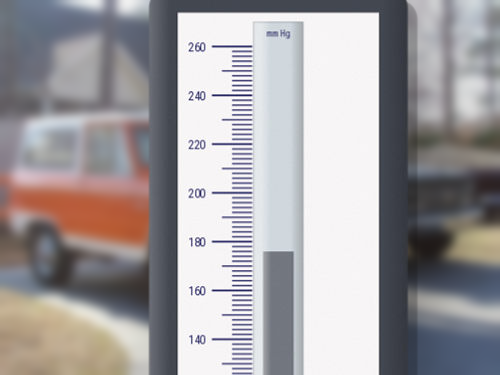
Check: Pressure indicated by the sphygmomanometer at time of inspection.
176 mmHg
